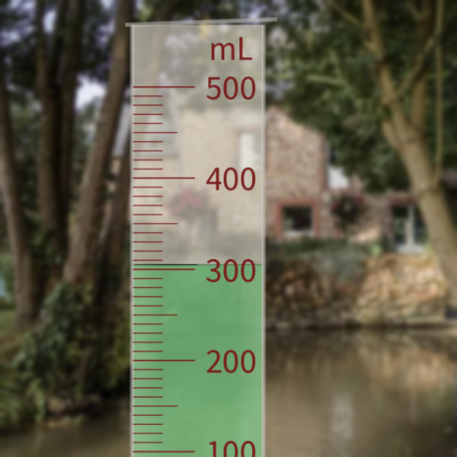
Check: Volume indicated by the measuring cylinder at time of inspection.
305 mL
